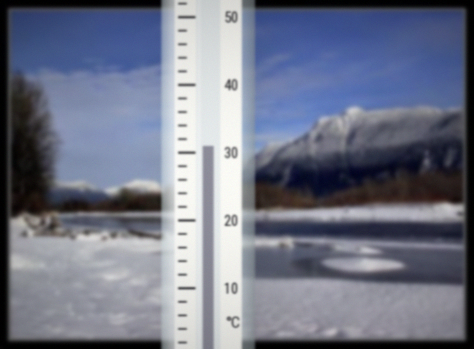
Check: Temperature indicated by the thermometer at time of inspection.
31 °C
